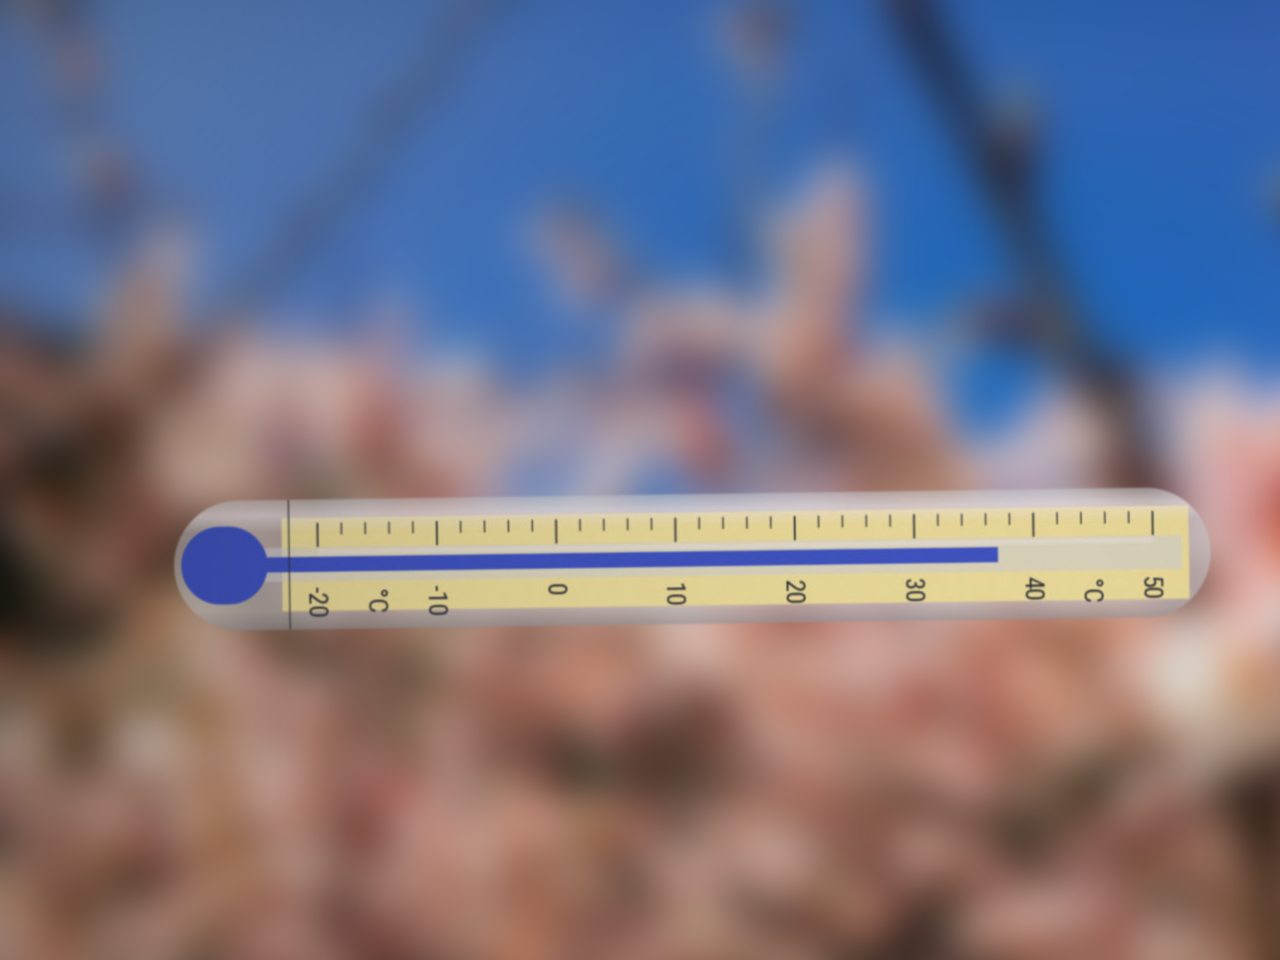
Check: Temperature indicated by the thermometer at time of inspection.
37 °C
